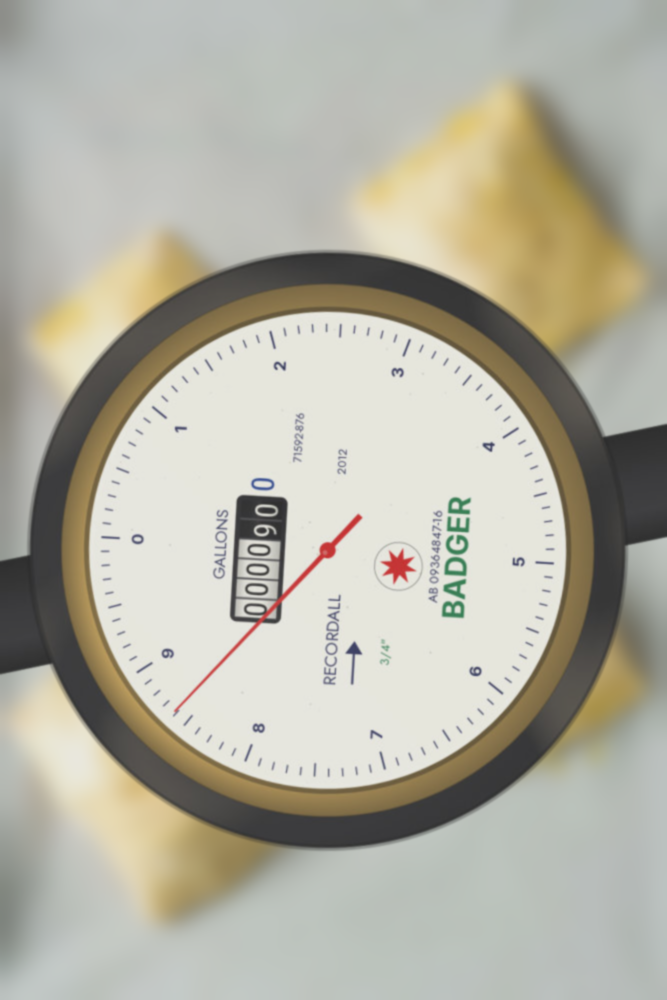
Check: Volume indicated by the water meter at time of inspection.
898.6 gal
